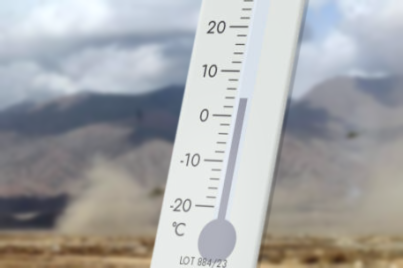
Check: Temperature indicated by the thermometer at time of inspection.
4 °C
